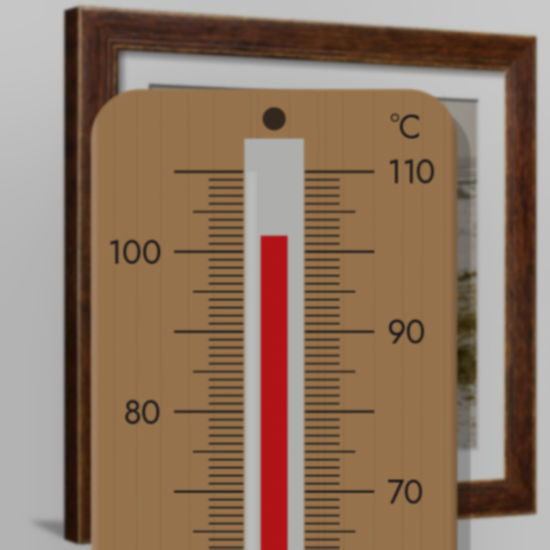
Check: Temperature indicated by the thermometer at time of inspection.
102 °C
